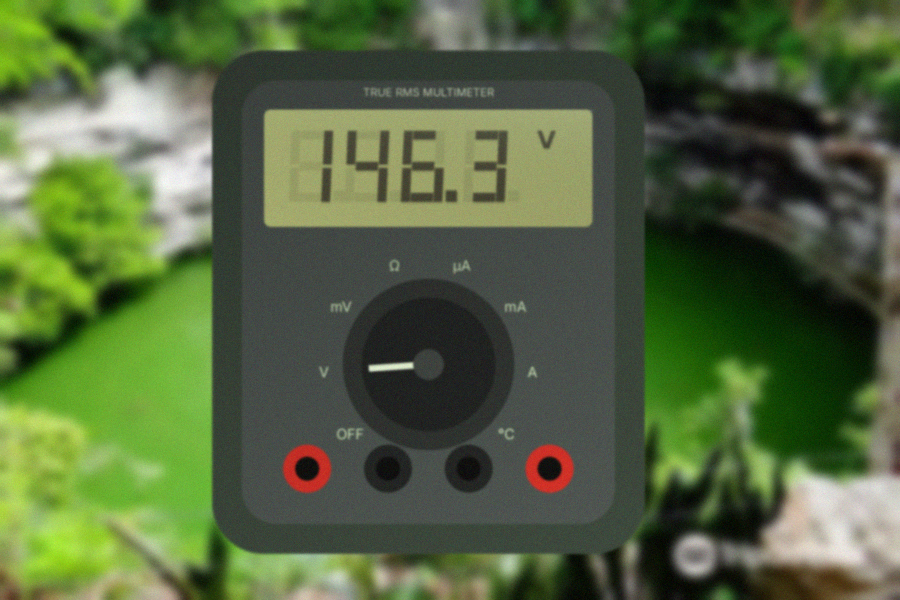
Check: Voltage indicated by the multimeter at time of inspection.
146.3 V
